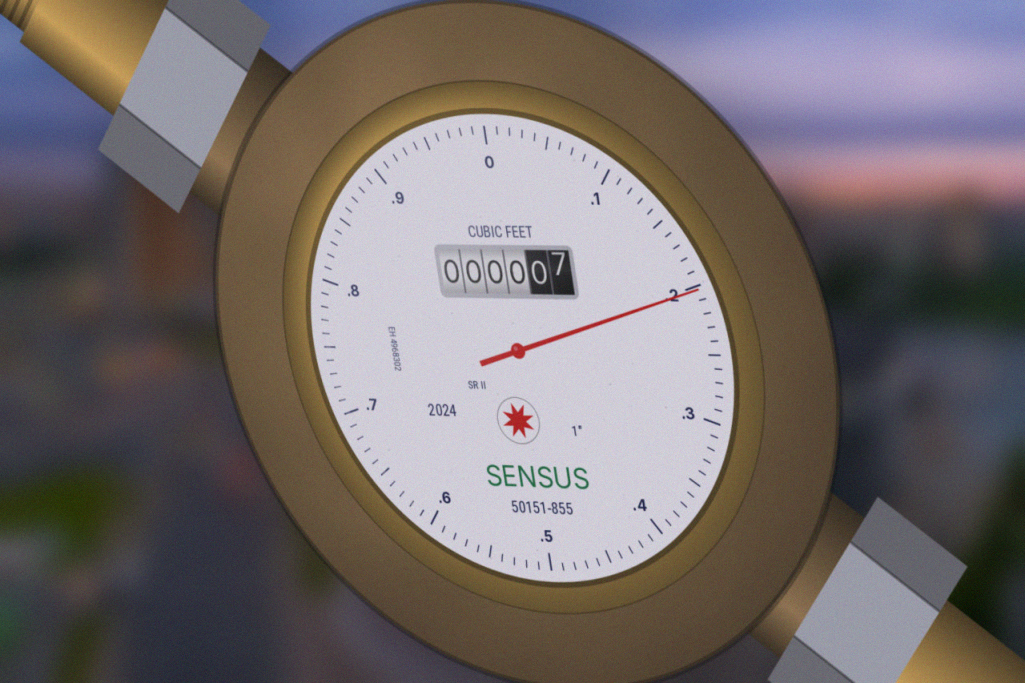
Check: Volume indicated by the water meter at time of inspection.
7.20 ft³
